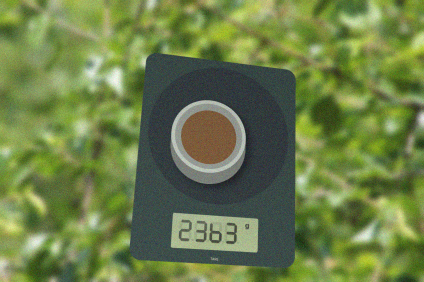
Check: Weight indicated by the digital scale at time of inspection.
2363 g
